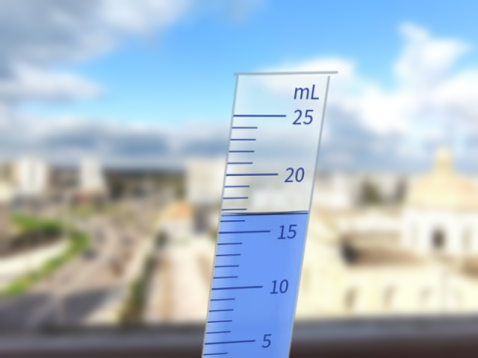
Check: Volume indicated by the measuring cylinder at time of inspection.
16.5 mL
